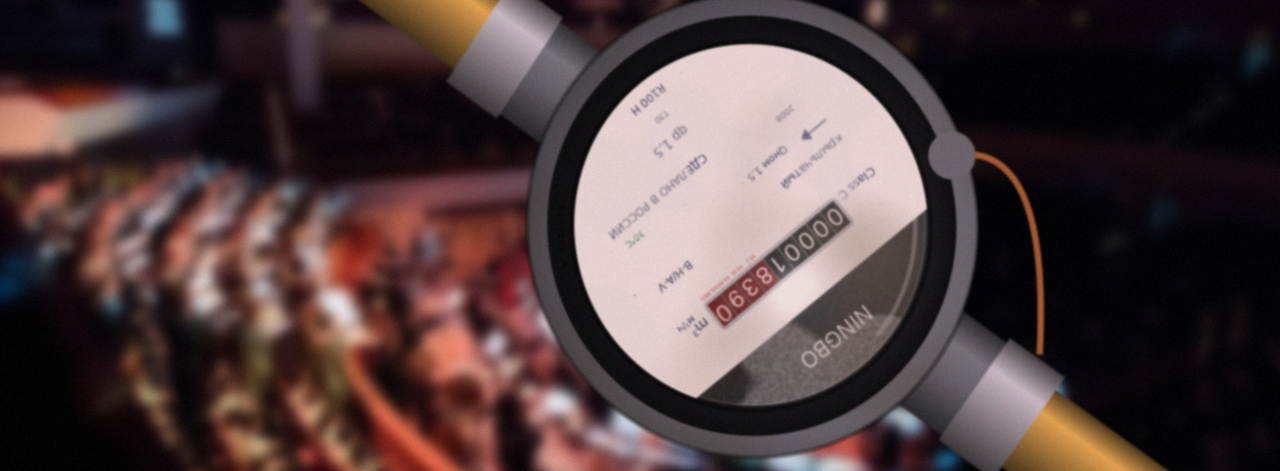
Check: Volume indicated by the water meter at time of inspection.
1.8390 m³
